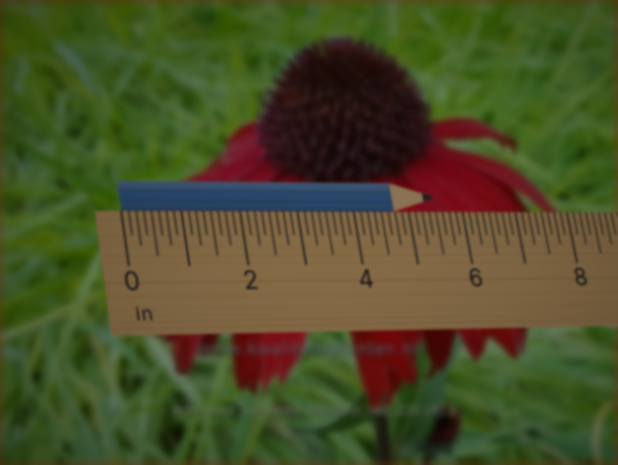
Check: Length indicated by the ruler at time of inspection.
5.5 in
